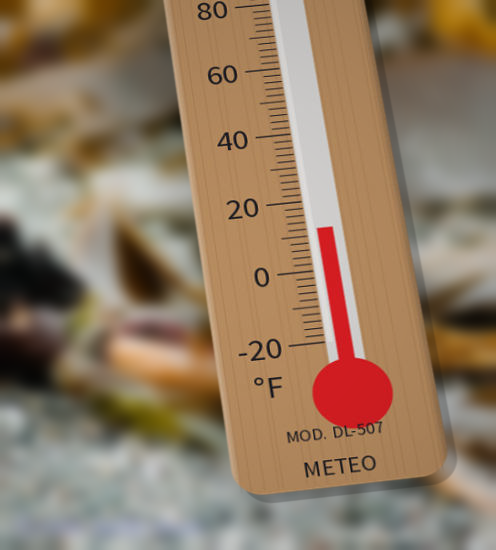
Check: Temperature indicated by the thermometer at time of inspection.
12 °F
